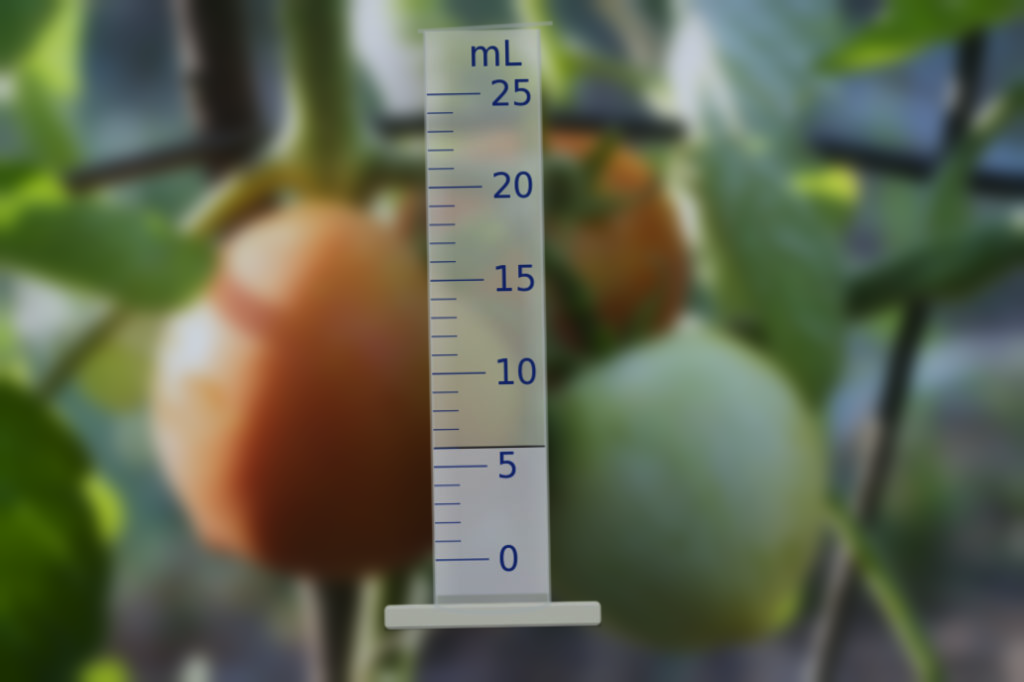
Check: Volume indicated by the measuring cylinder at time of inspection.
6 mL
